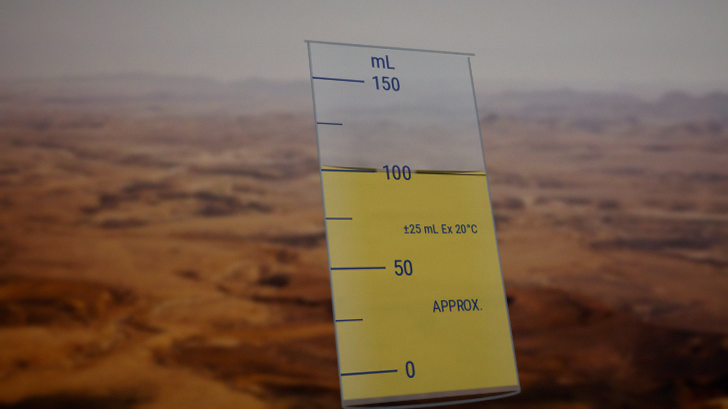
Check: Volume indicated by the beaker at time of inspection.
100 mL
